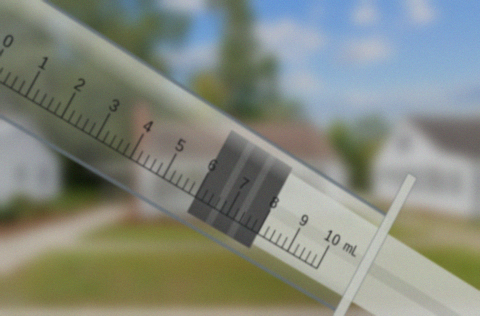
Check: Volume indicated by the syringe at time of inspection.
6 mL
